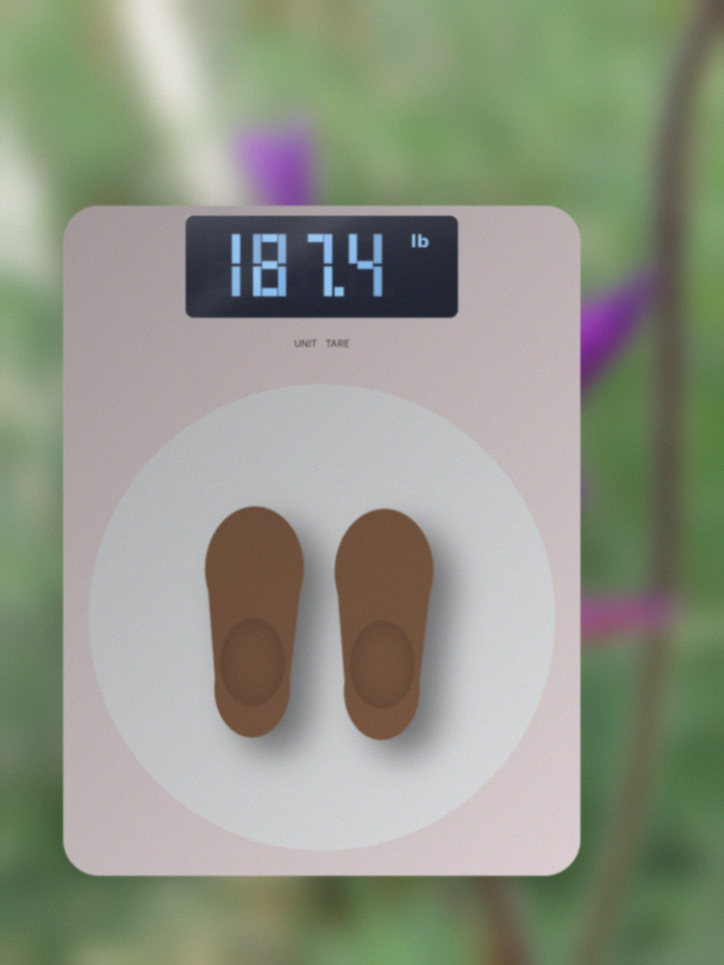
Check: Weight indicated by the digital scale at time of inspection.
187.4 lb
